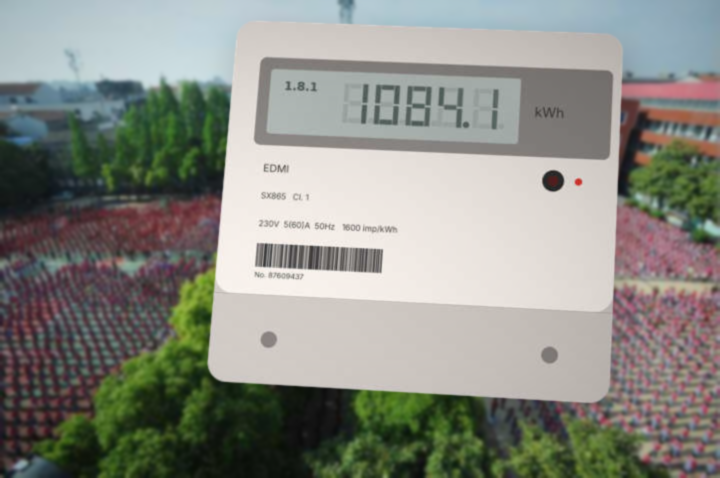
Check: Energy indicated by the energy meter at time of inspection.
1084.1 kWh
